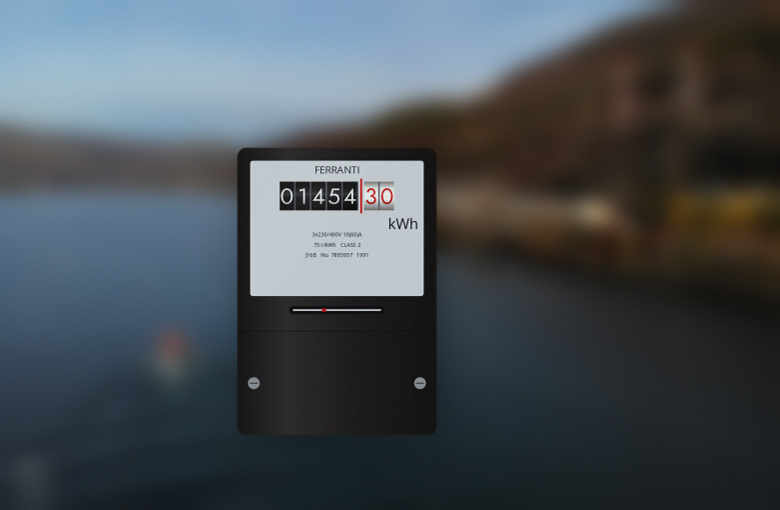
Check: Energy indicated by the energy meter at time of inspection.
1454.30 kWh
